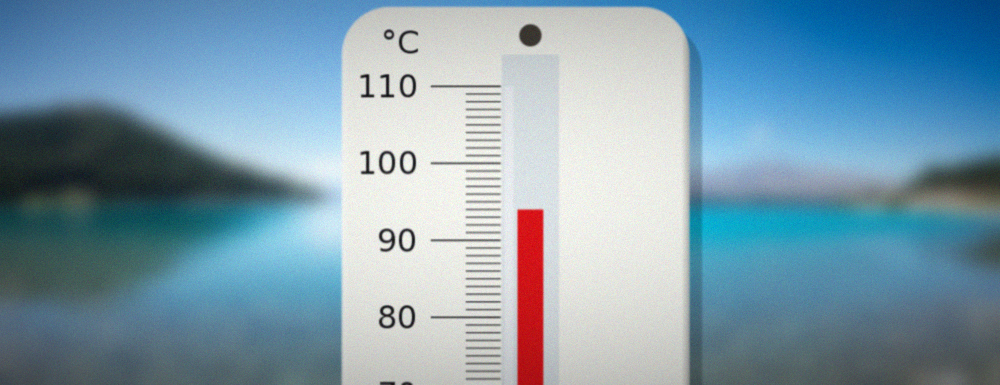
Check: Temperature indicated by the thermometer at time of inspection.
94 °C
